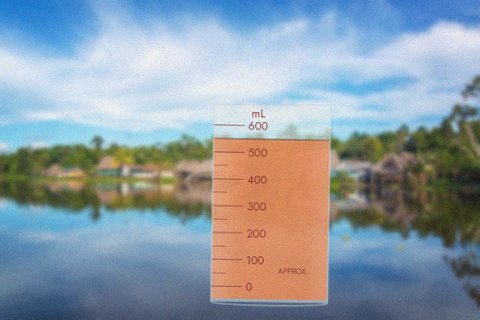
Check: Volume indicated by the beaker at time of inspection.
550 mL
